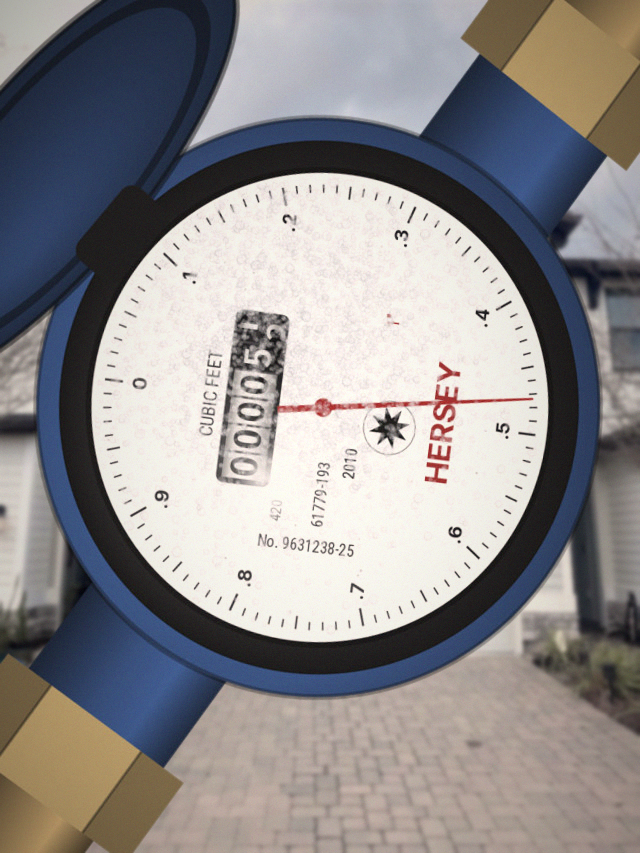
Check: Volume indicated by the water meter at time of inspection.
51.47 ft³
